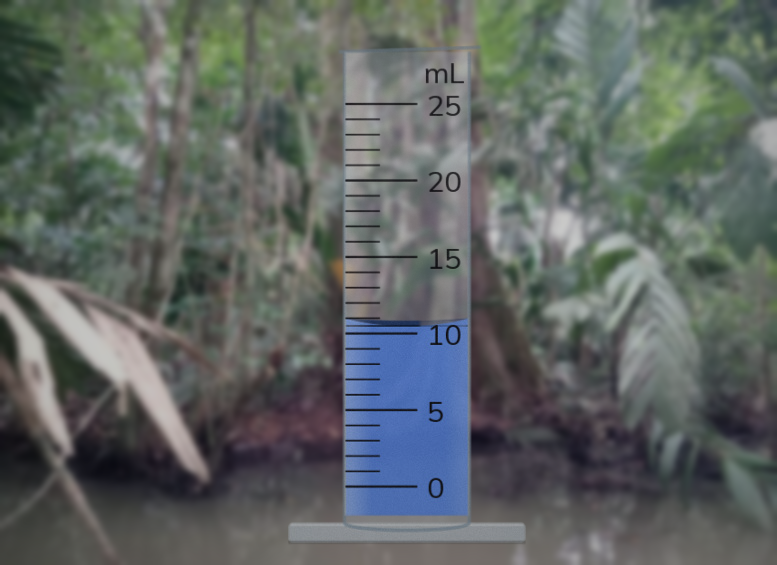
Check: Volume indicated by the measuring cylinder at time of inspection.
10.5 mL
